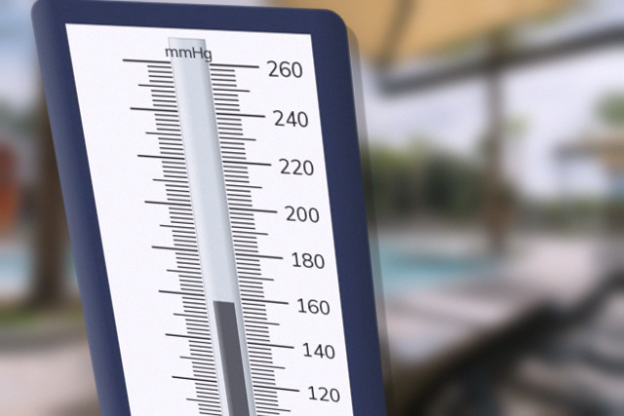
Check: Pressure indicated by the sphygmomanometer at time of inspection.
158 mmHg
